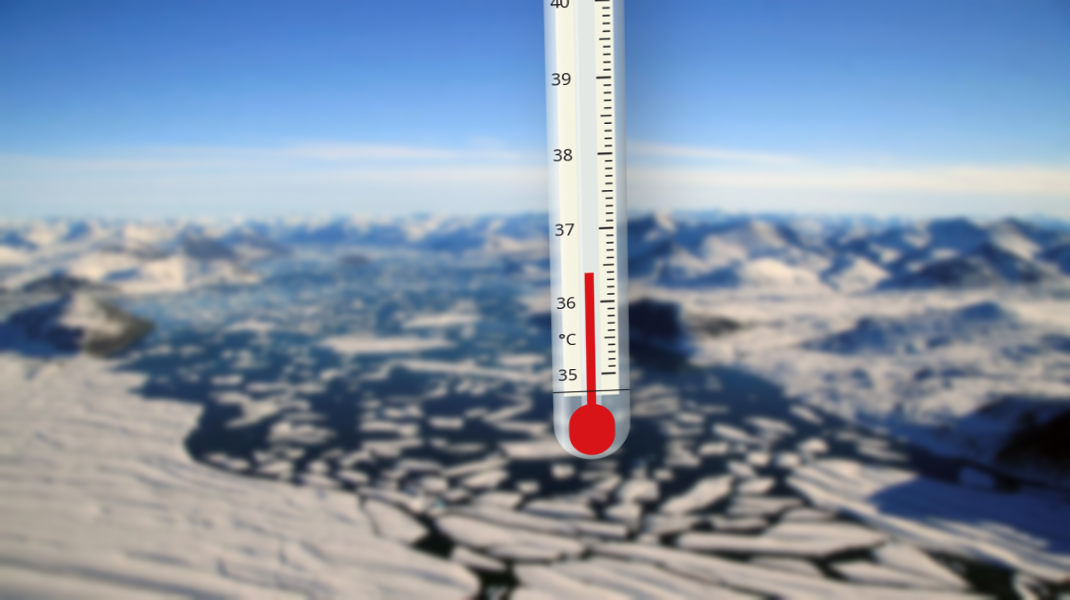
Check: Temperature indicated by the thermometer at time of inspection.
36.4 °C
